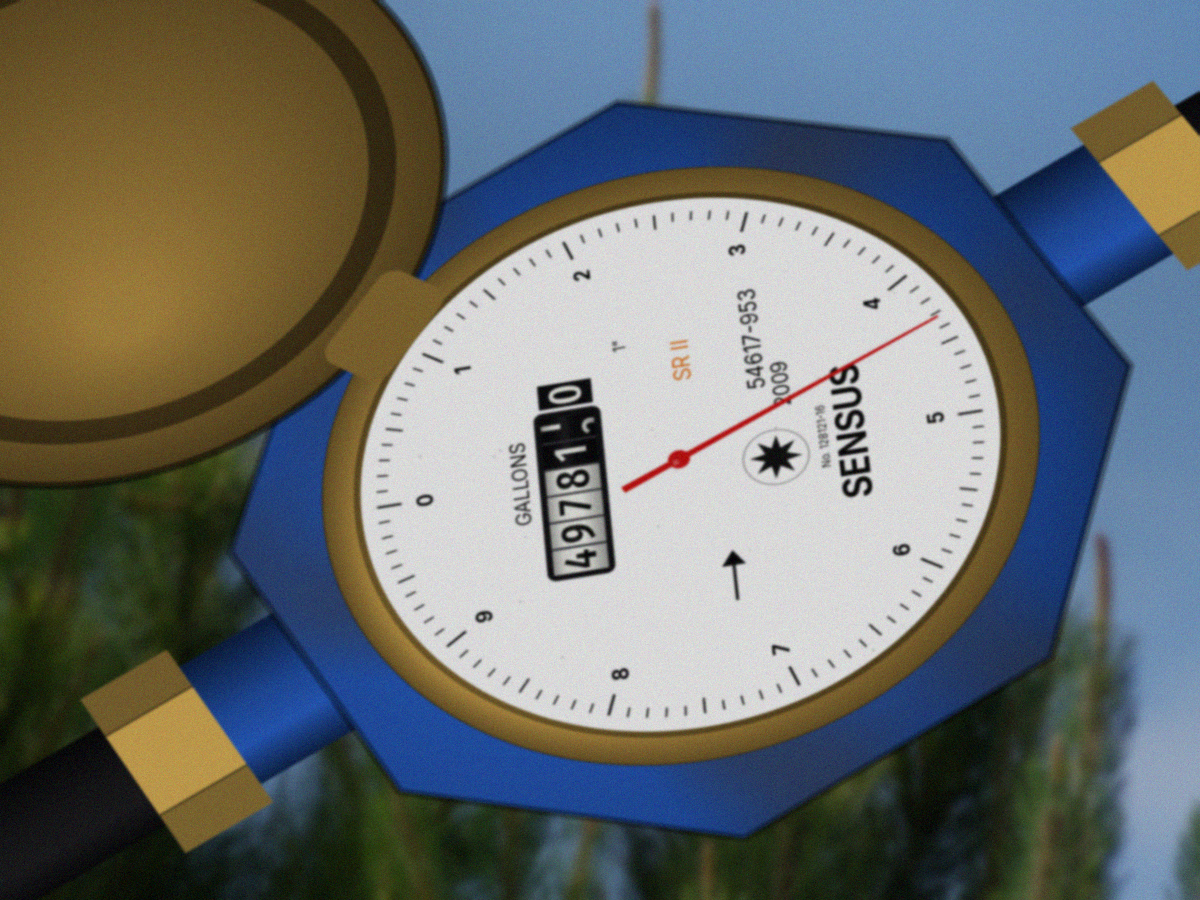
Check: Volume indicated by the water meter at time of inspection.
4978114.3 gal
